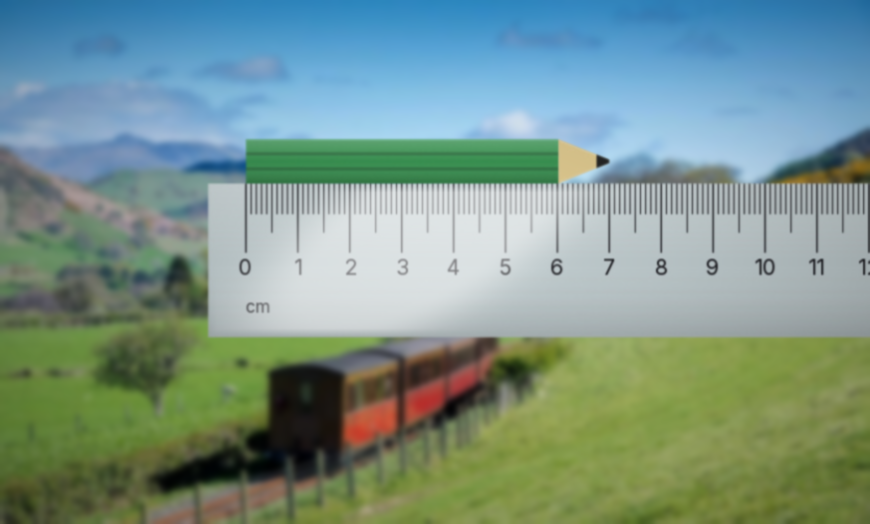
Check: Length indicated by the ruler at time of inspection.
7 cm
